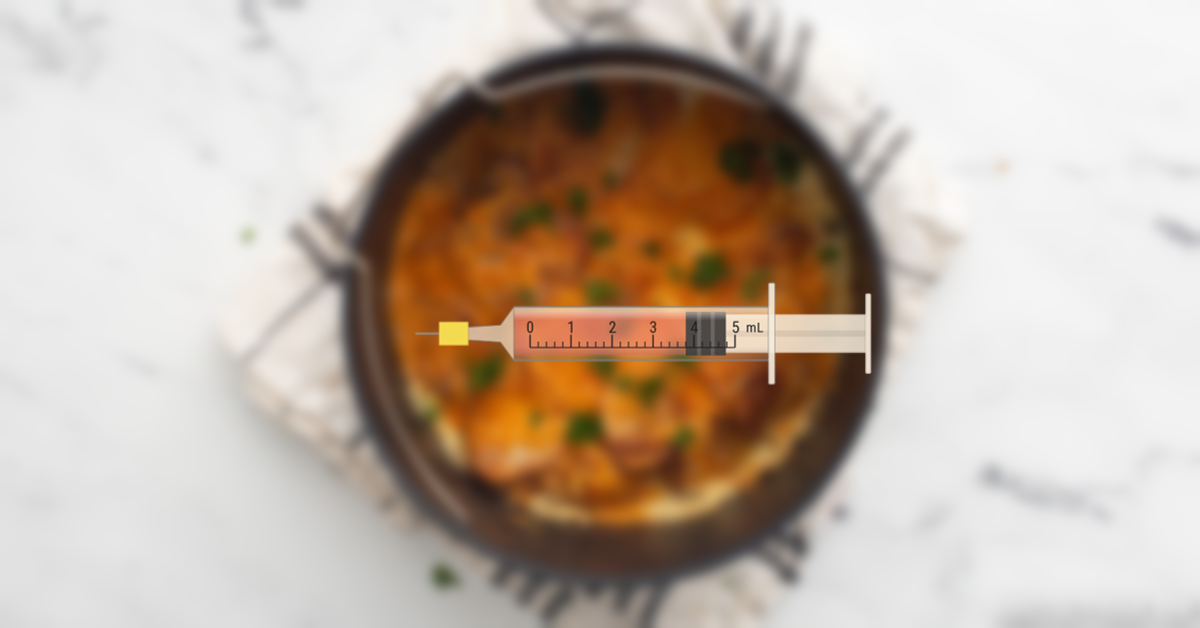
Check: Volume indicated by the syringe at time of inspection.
3.8 mL
